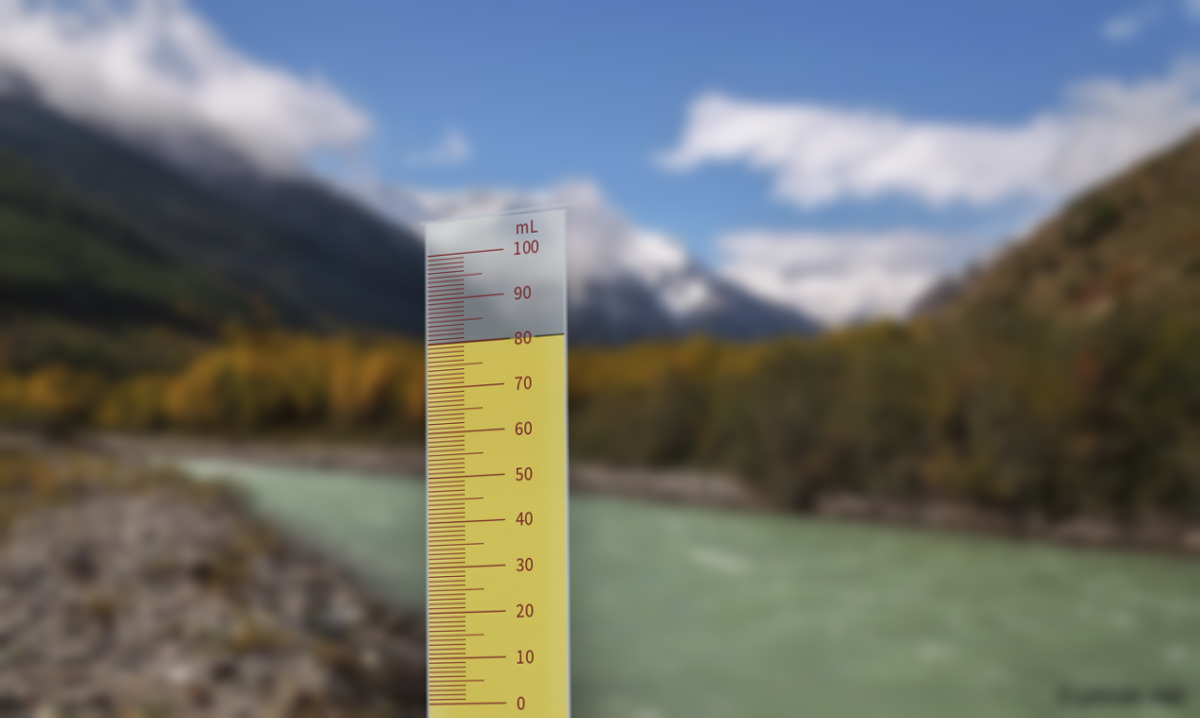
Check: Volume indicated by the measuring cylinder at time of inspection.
80 mL
